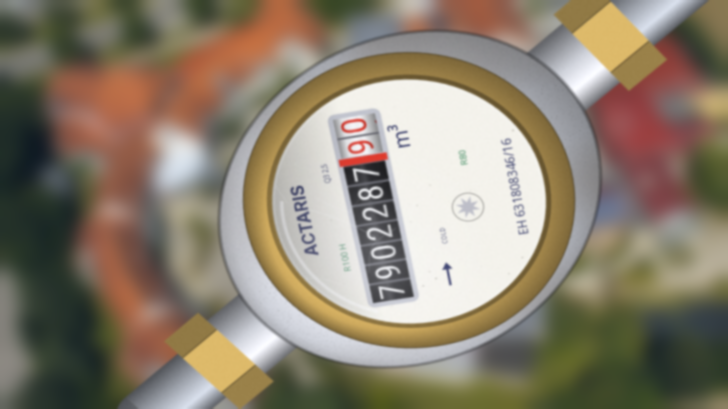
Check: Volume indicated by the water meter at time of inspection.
7902287.90 m³
